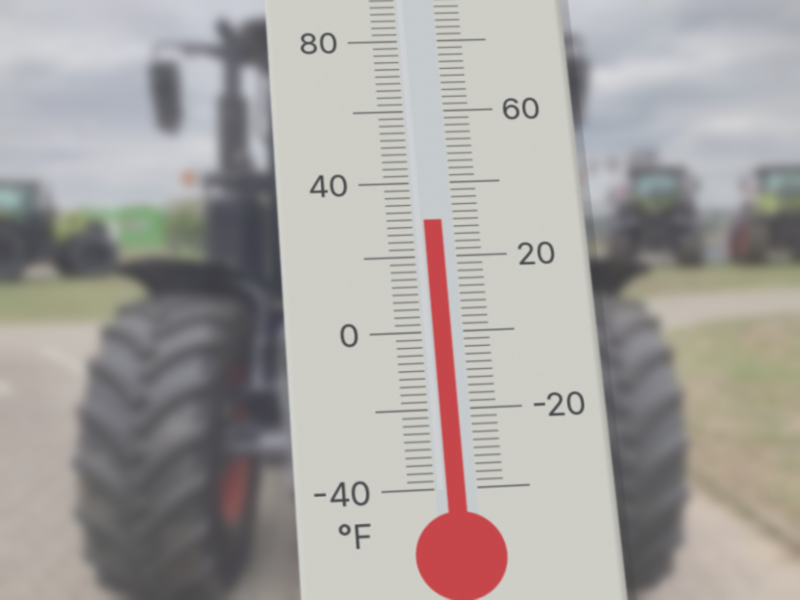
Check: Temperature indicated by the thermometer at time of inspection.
30 °F
